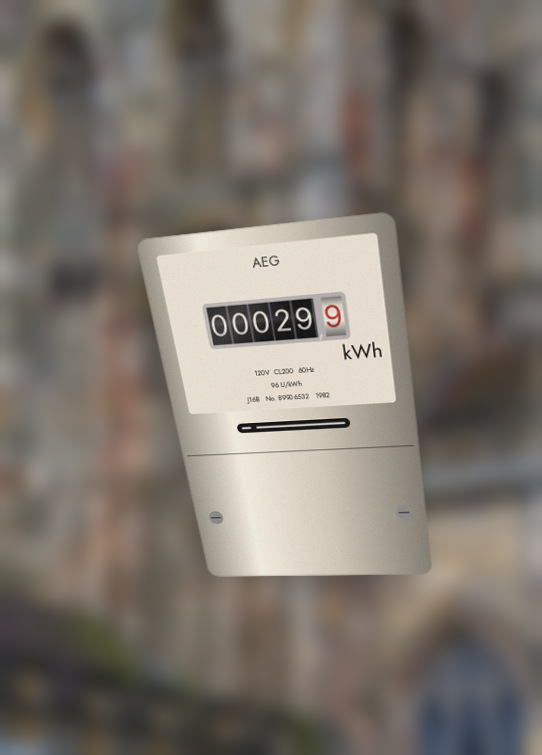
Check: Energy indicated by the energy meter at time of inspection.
29.9 kWh
